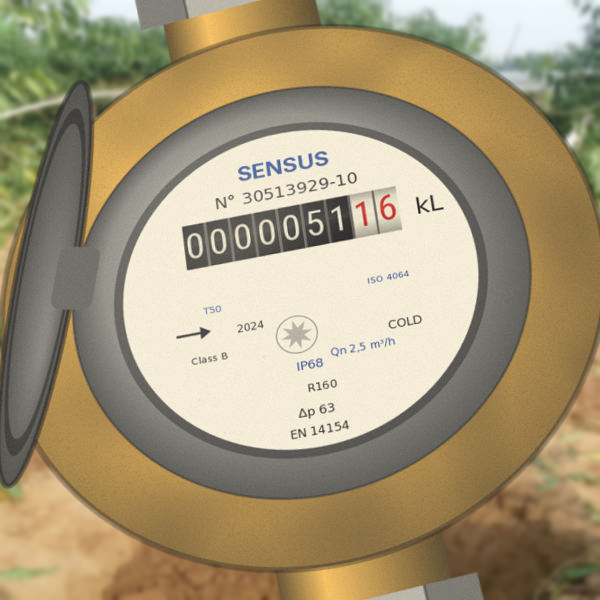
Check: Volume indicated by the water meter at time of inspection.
51.16 kL
